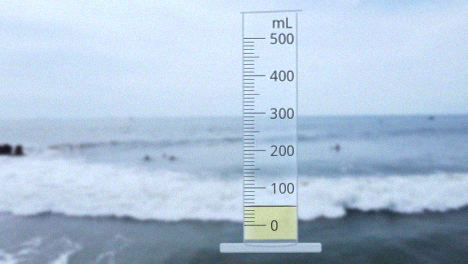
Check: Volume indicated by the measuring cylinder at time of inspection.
50 mL
